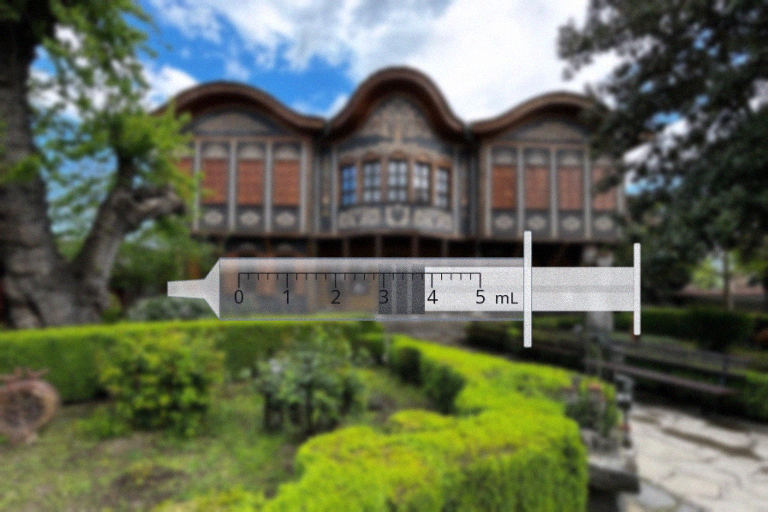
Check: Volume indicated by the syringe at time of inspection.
2.9 mL
